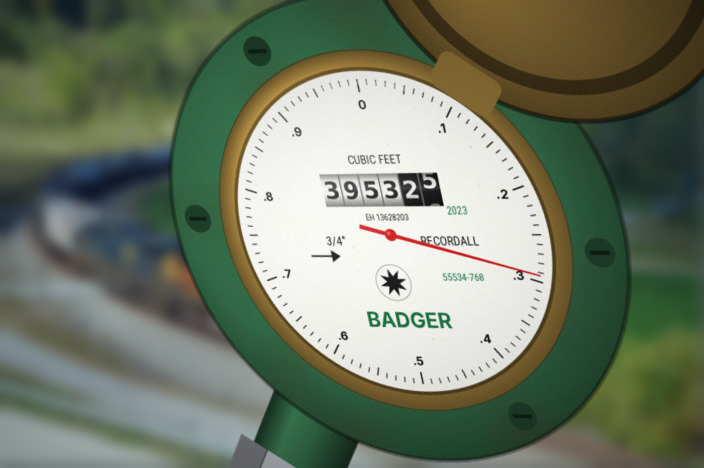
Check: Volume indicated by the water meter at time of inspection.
395325.29 ft³
